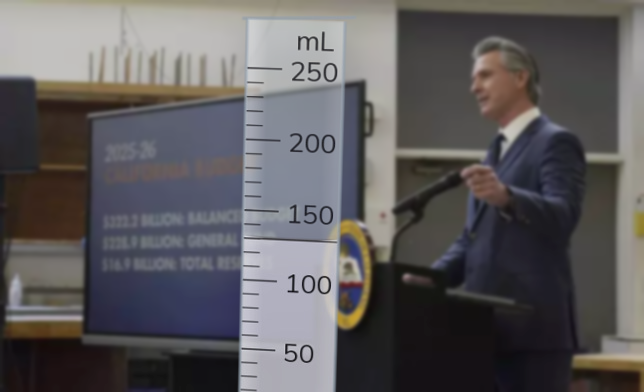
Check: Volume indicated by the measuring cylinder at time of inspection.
130 mL
